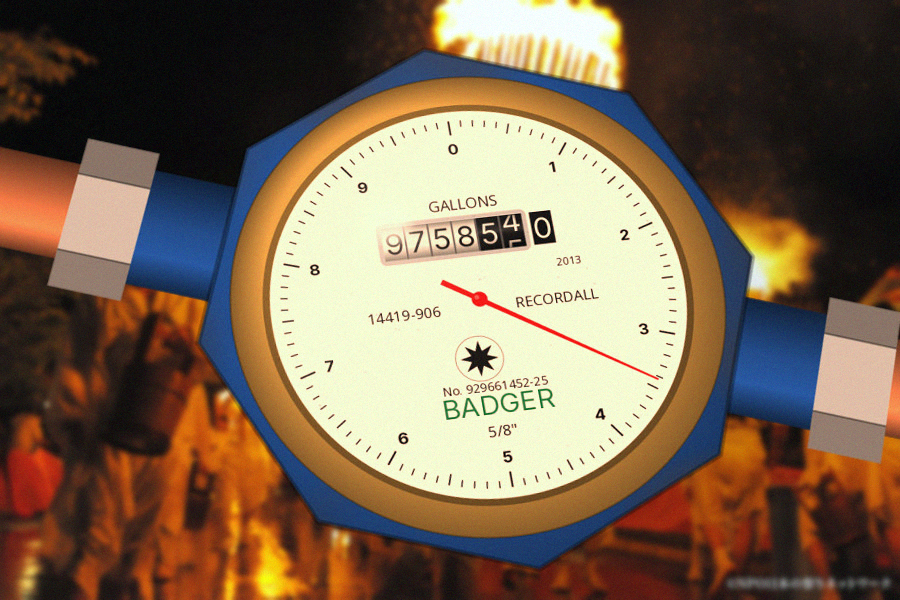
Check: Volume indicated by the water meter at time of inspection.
9758543.4 gal
